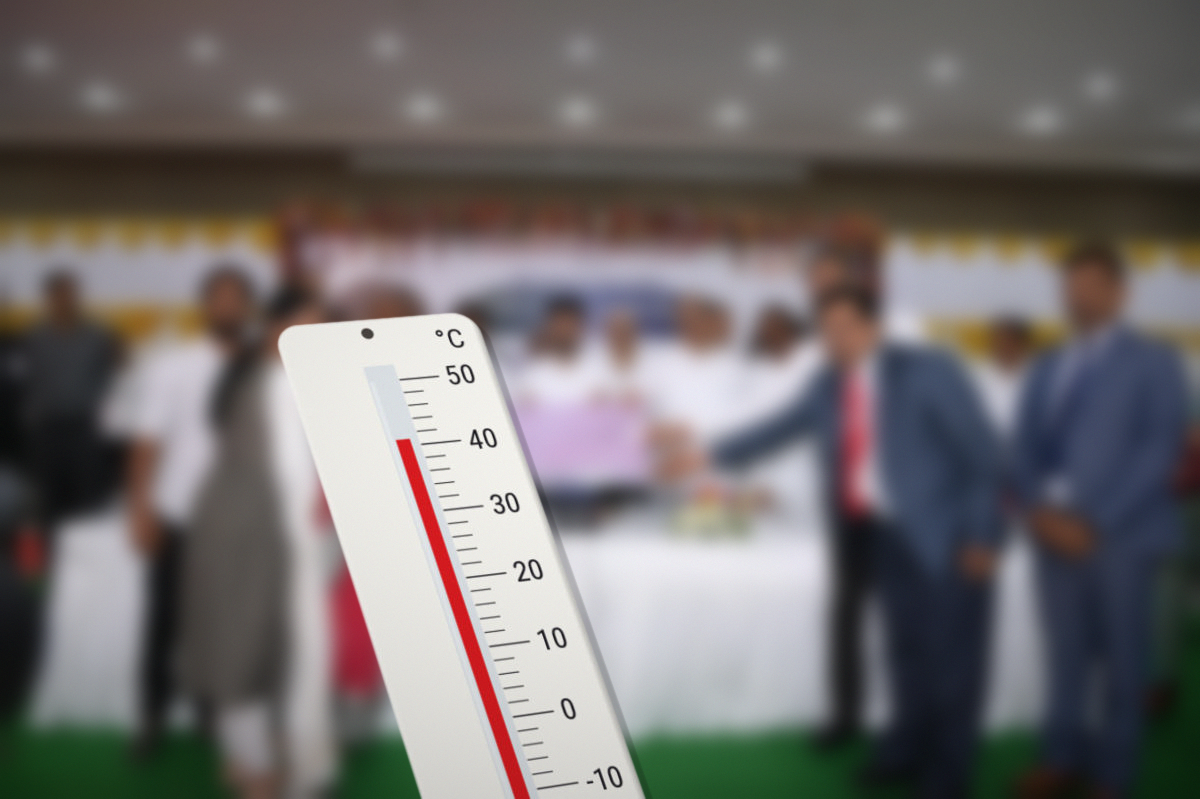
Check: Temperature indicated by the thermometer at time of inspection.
41 °C
